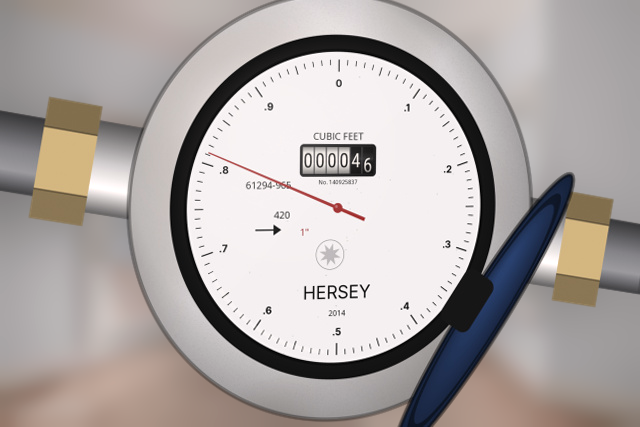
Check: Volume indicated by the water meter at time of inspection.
45.81 ft³
